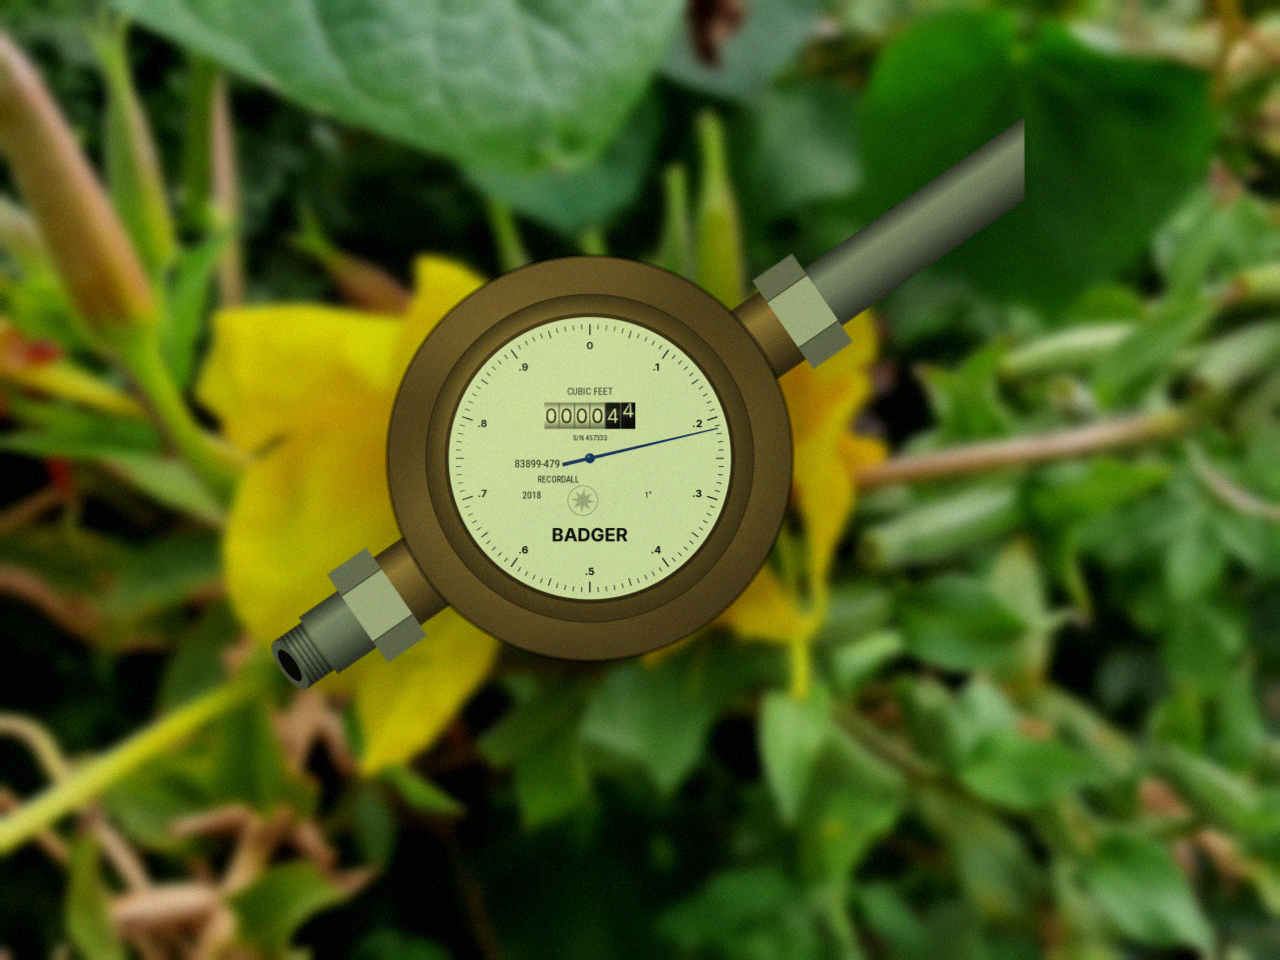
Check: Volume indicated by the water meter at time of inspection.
44.21 ft³
